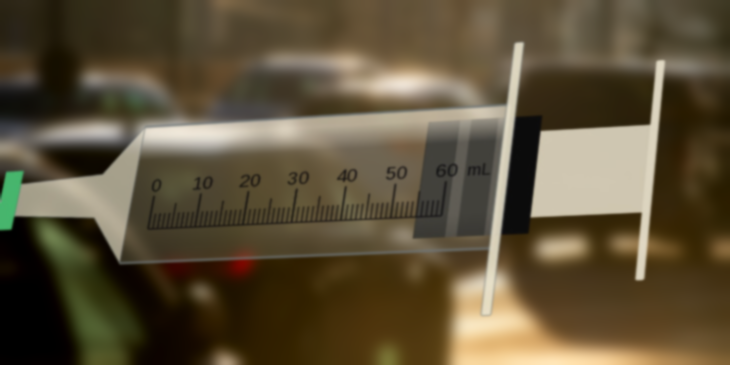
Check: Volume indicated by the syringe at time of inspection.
55 mL
